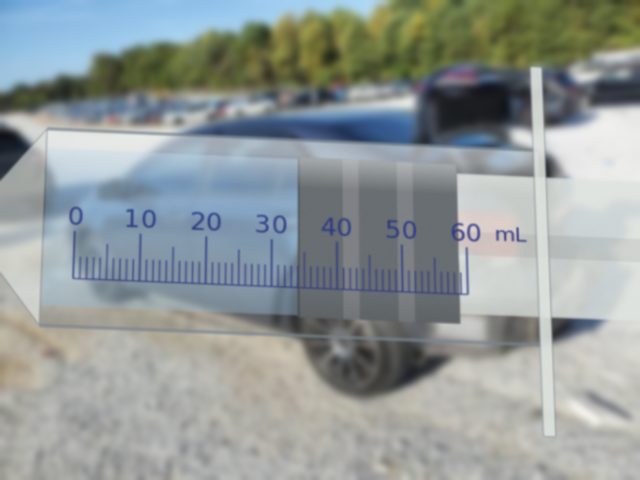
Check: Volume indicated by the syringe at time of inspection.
34 mL
